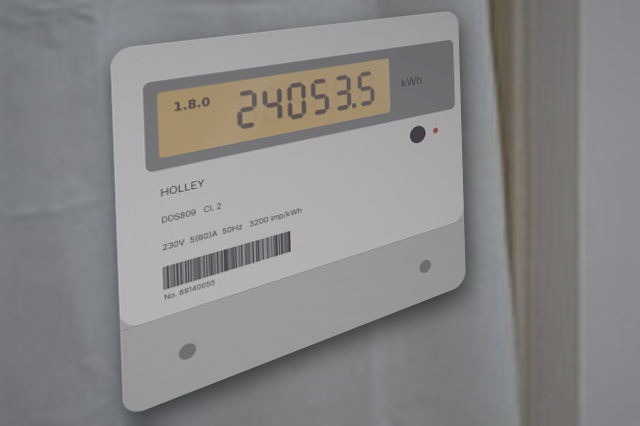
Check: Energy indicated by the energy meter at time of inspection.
24053.5 kWh
